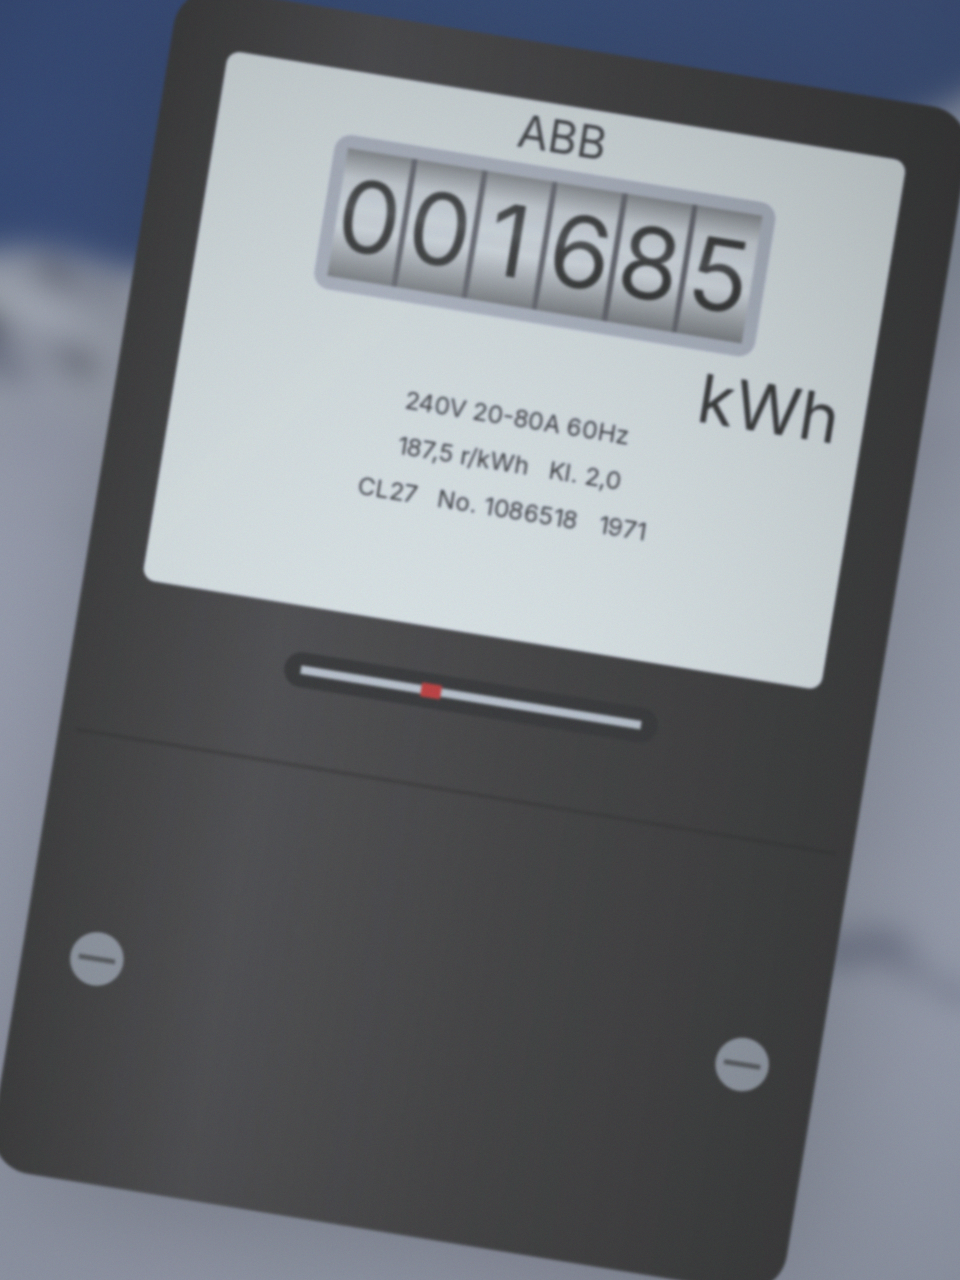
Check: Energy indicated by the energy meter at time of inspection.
1685 kWh
